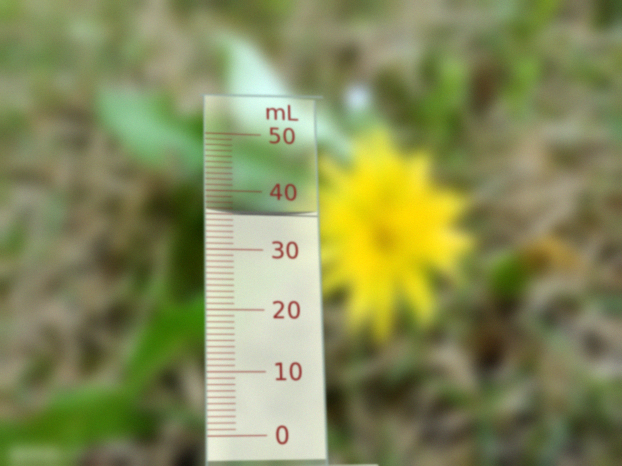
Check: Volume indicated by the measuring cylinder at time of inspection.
36 mL
